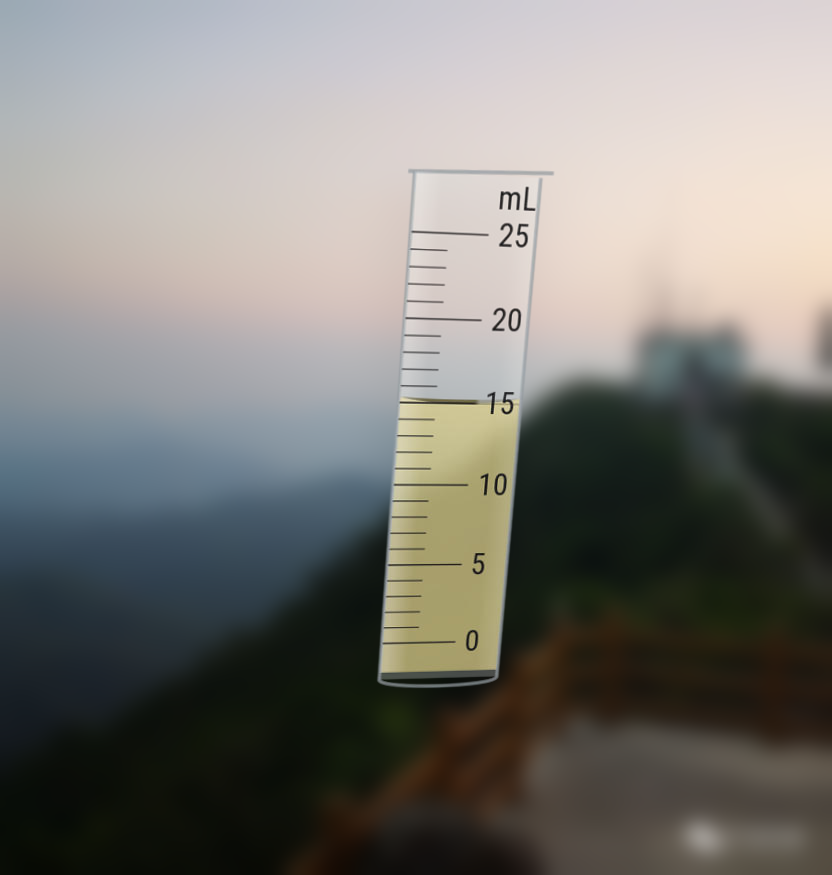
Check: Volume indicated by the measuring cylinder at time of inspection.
15 mL
